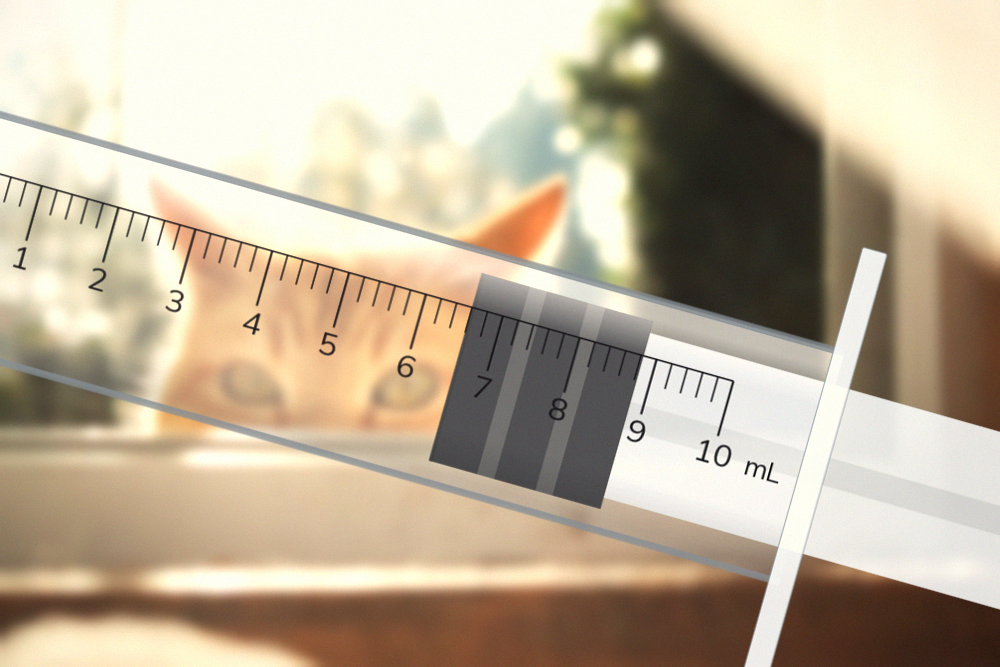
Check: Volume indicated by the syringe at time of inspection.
6.6 mL
